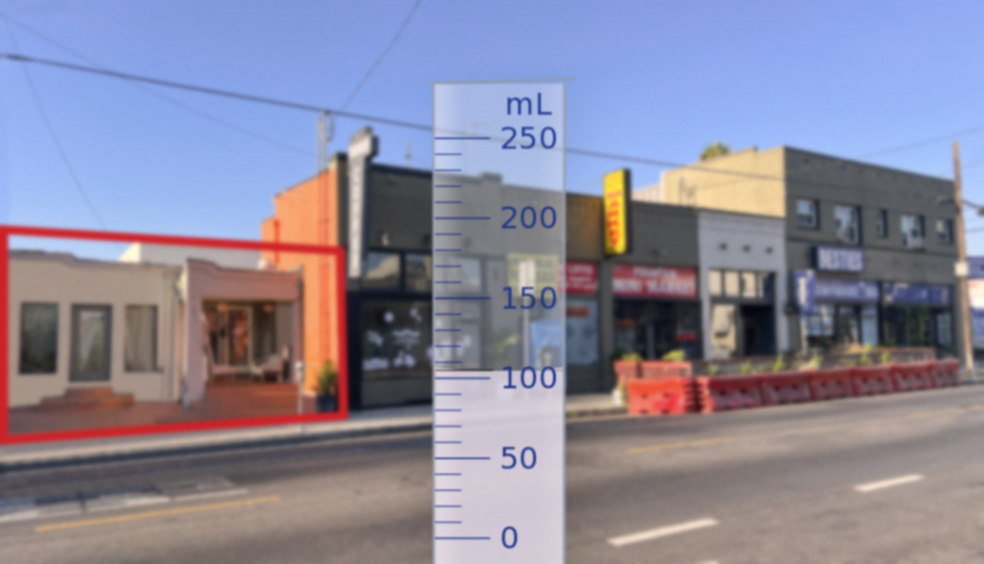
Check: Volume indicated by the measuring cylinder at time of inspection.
105 mL
